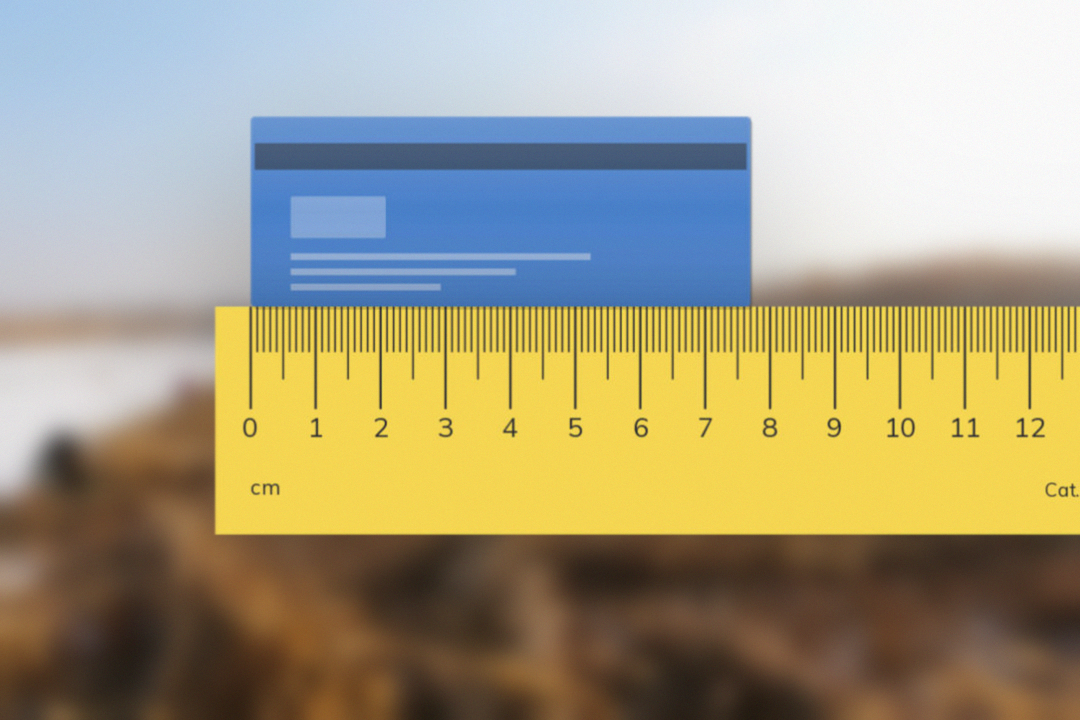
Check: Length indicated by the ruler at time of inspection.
7.7 cm
